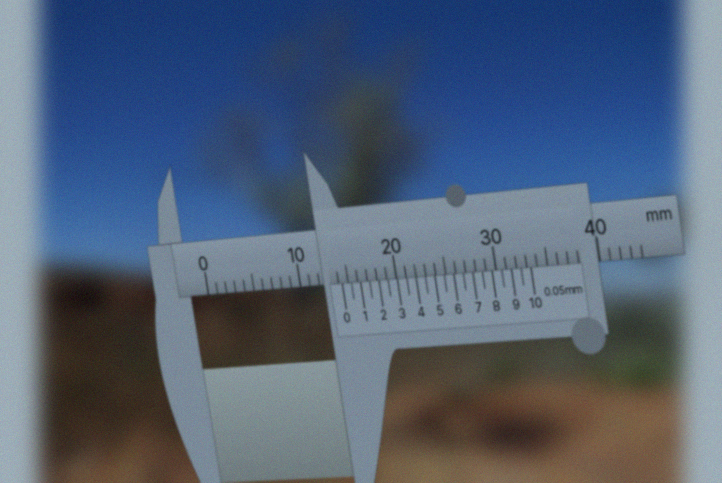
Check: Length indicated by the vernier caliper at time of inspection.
14.4 mm
